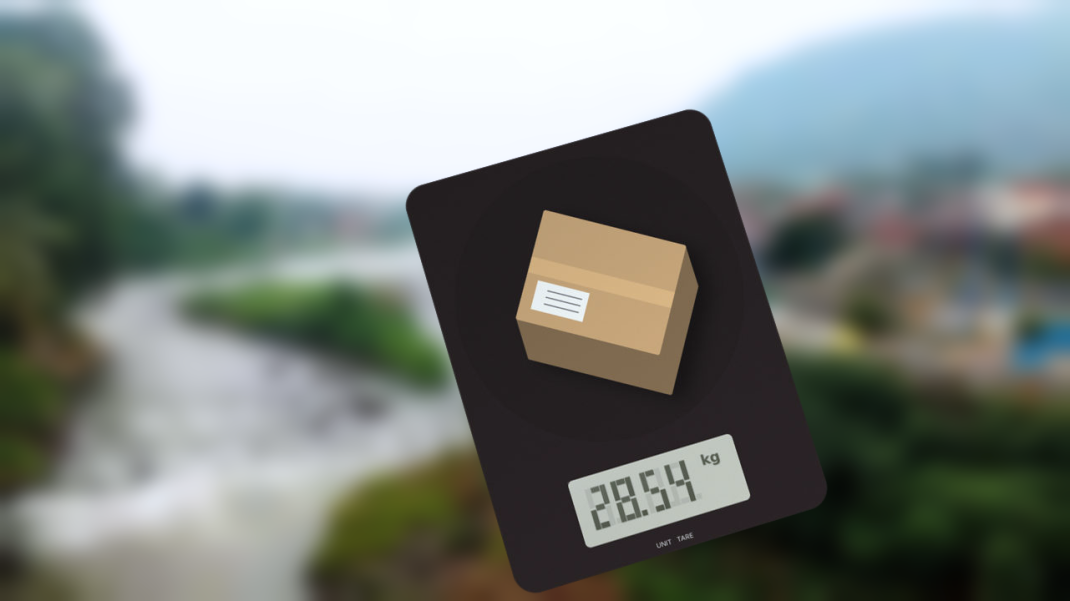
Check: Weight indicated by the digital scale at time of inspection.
28.54 kg
